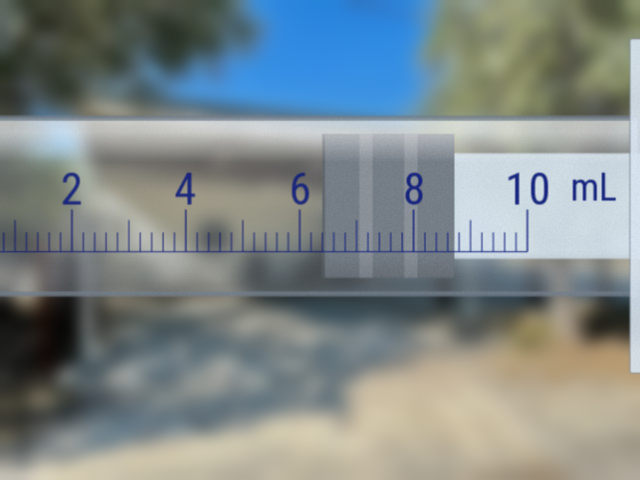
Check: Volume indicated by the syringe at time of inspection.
6.4 mL
